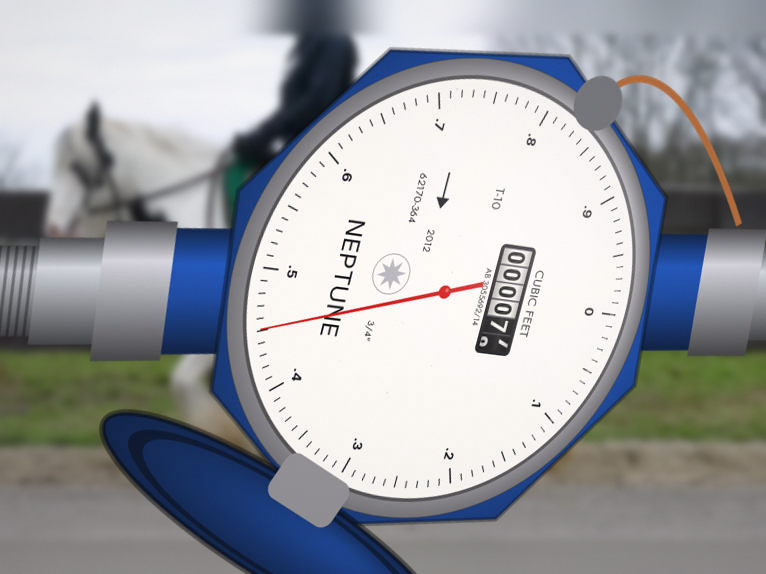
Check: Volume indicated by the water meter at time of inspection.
77.45 ft³
